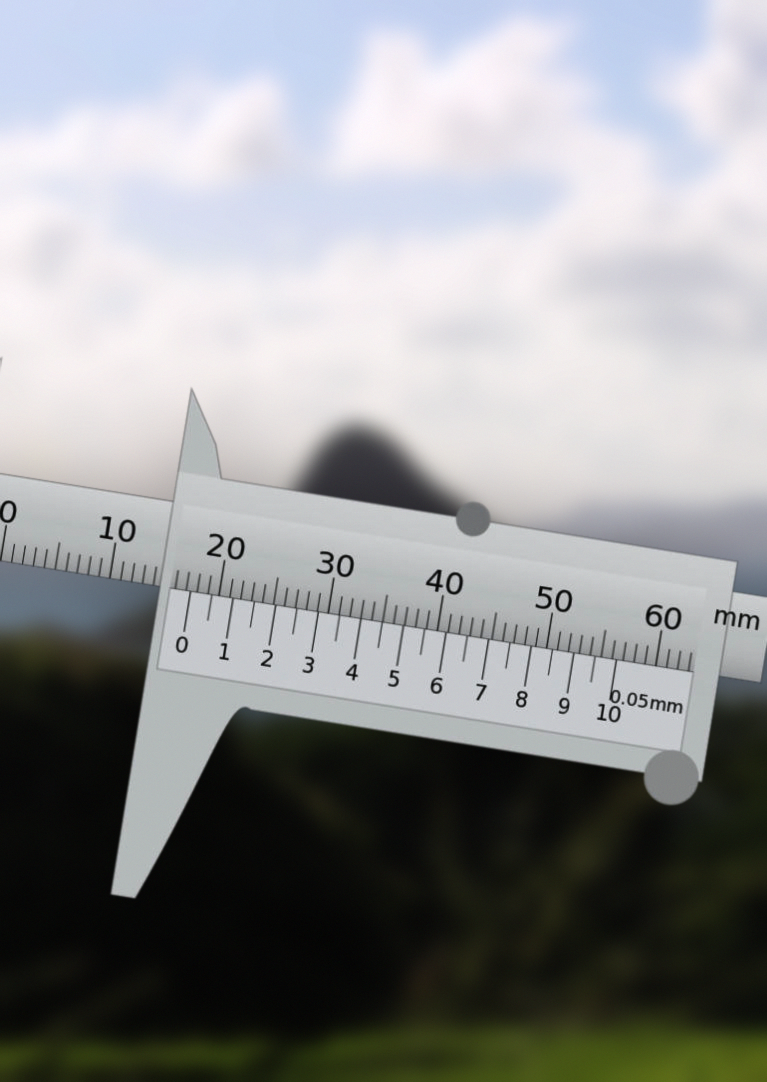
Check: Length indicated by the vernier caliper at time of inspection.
17.4 mm
